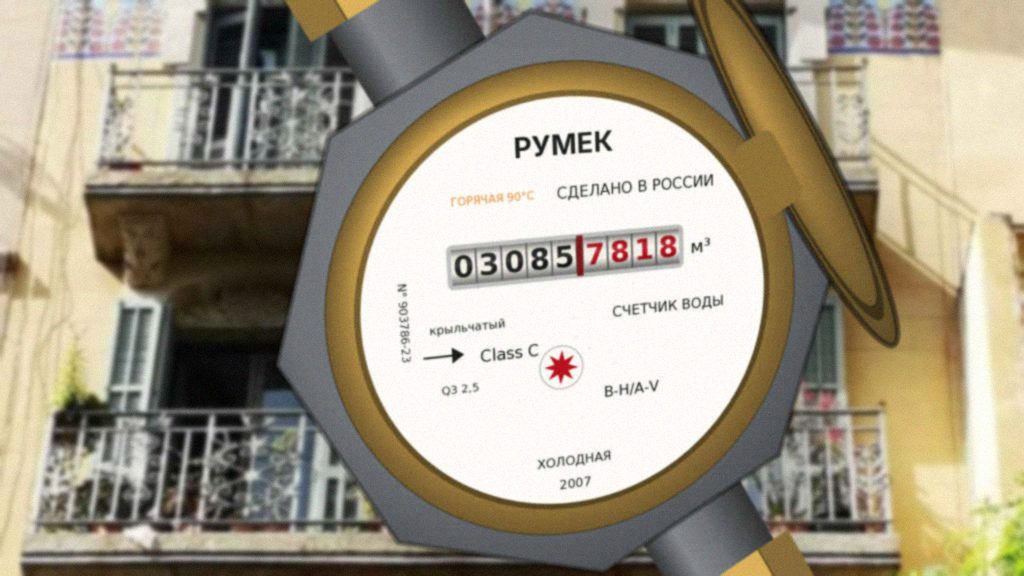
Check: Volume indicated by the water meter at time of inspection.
3085.7818 m³
